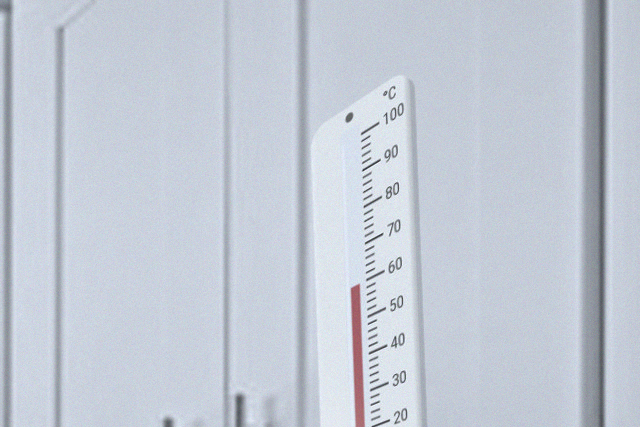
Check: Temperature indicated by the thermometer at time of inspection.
60 °C
